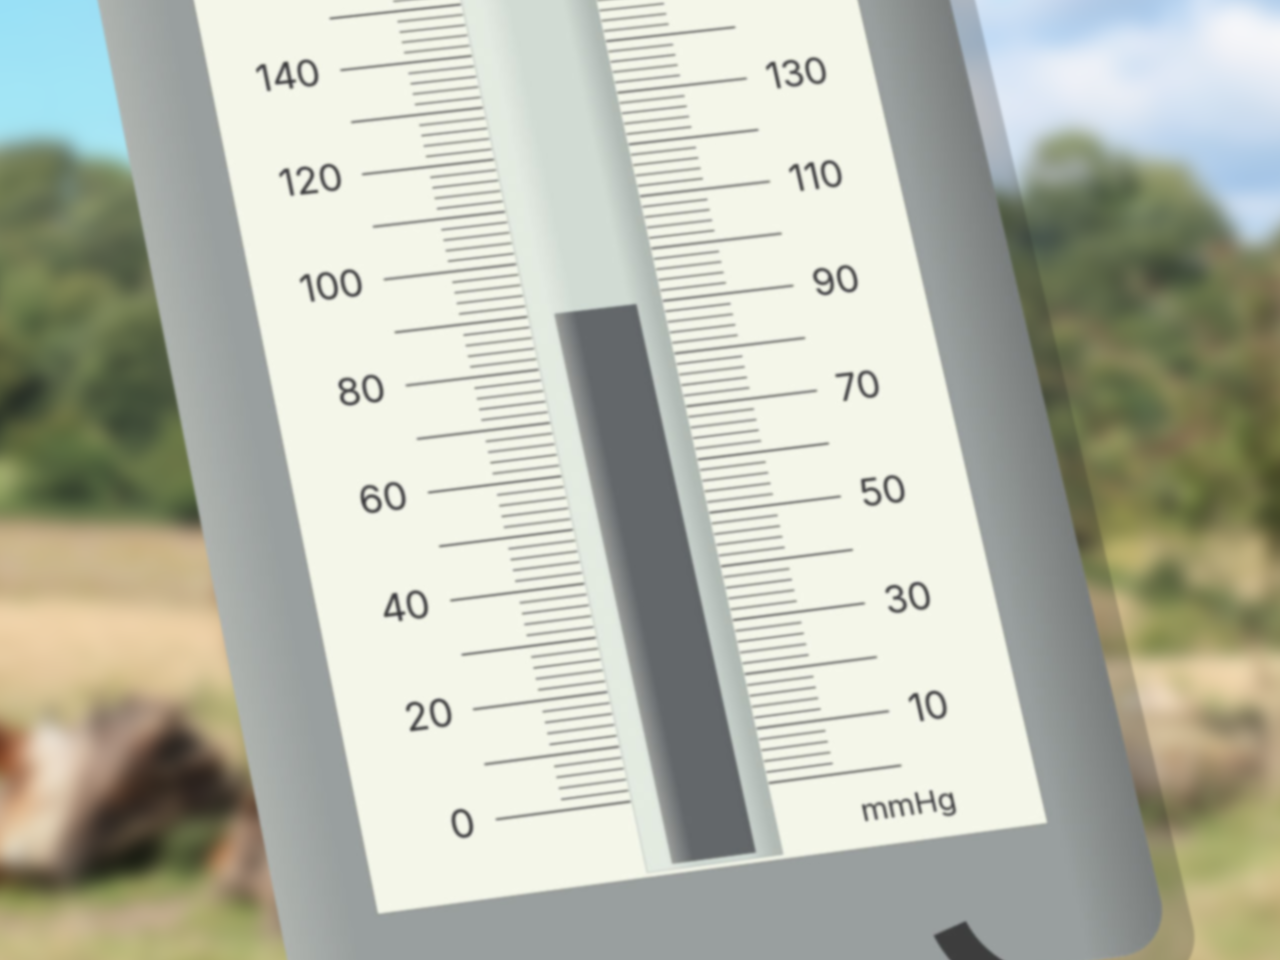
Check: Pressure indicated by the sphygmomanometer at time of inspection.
90 mmHg
